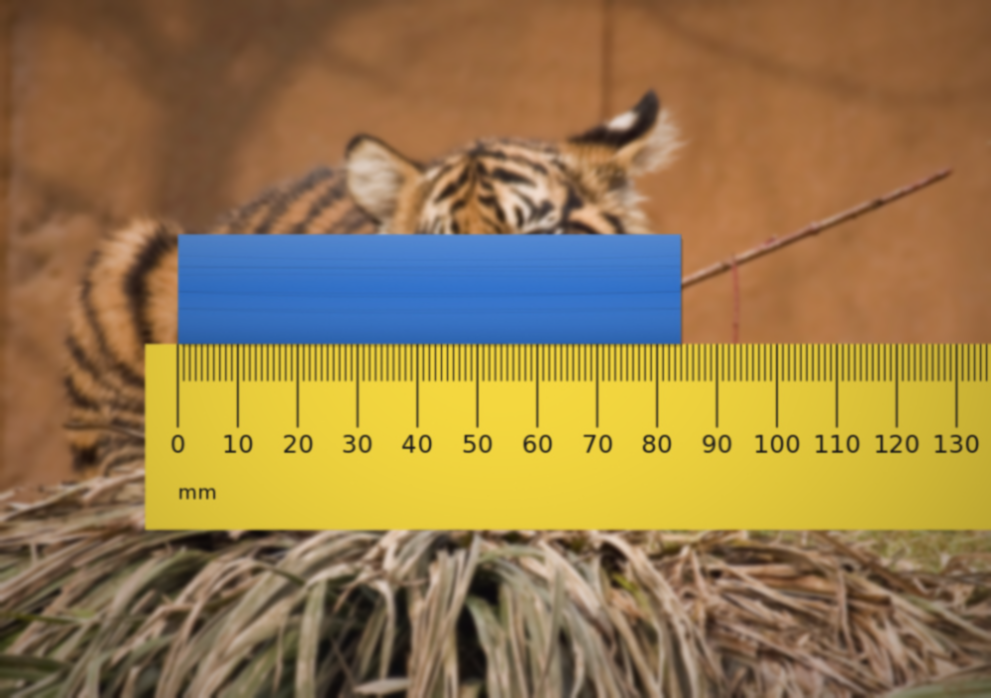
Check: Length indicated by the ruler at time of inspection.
84 mm
